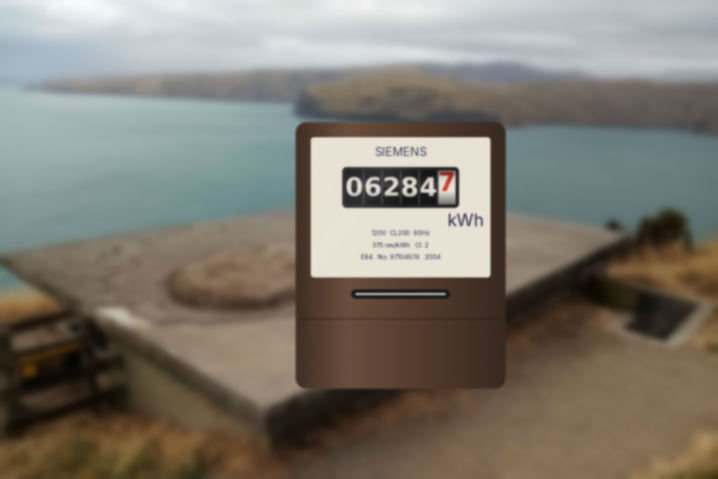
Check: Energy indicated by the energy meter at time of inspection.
6284.7 kWh
